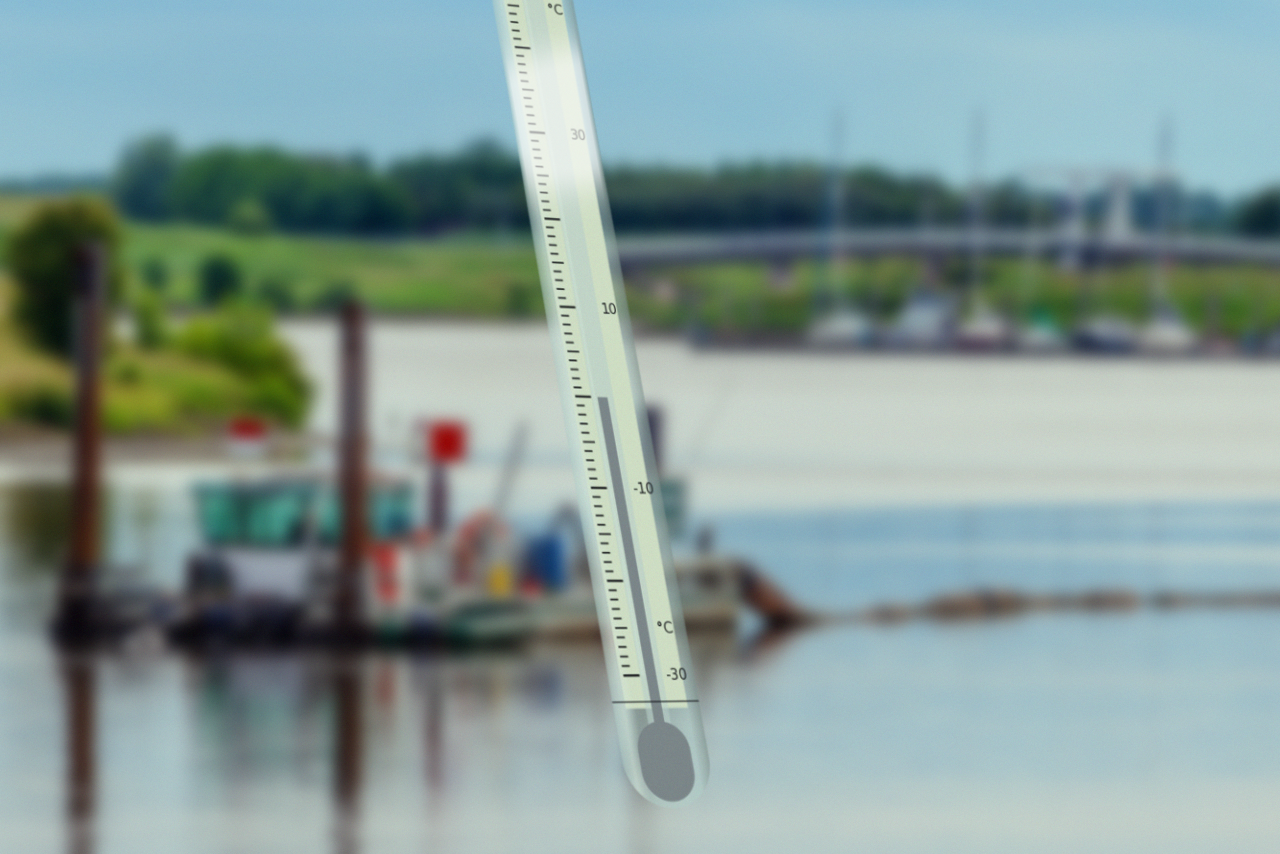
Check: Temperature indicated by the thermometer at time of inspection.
0 °C
